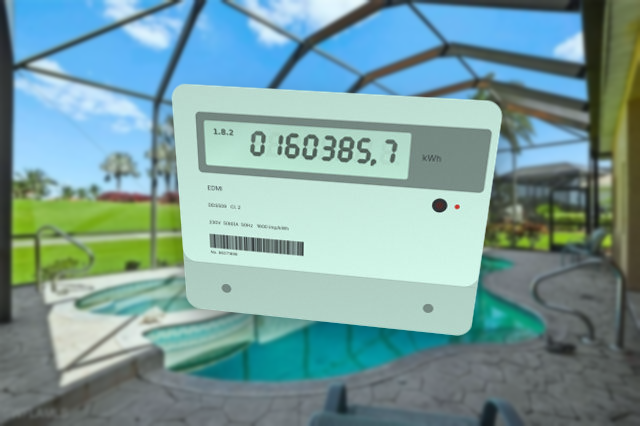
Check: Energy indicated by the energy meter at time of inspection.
160385.7 kWh
